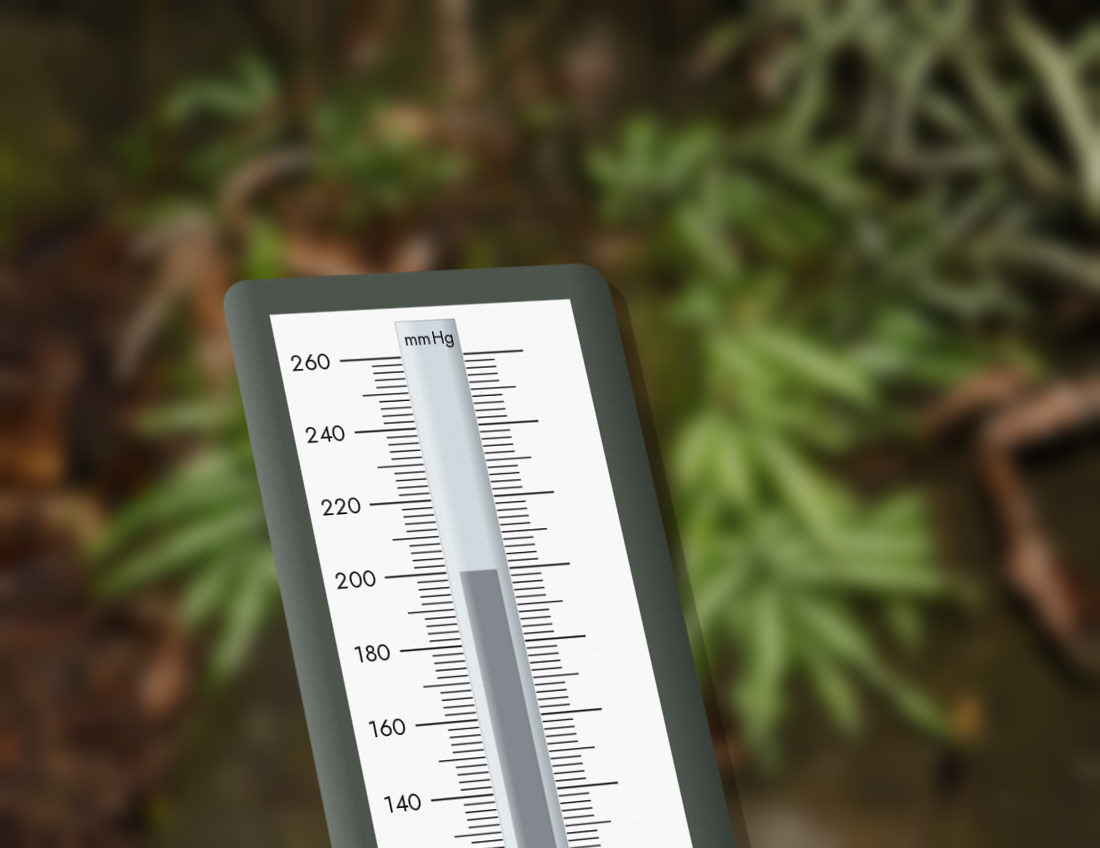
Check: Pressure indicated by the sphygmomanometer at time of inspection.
200 mmHg
